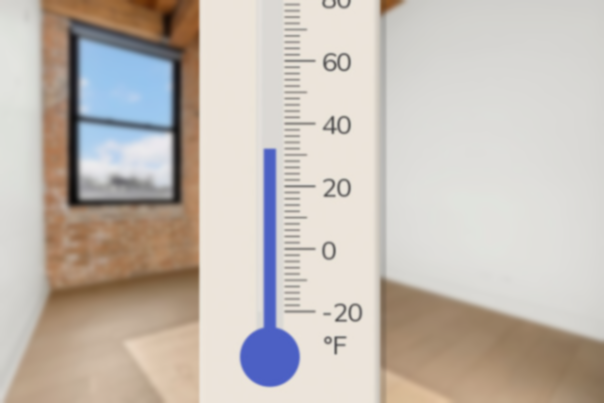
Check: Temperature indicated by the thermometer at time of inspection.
32 °F
